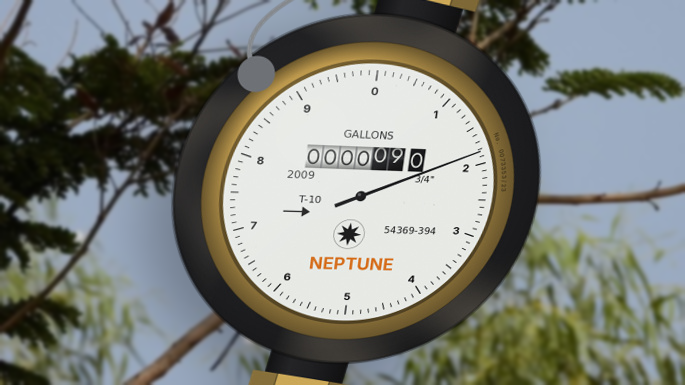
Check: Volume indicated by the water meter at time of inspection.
91.8 gal
